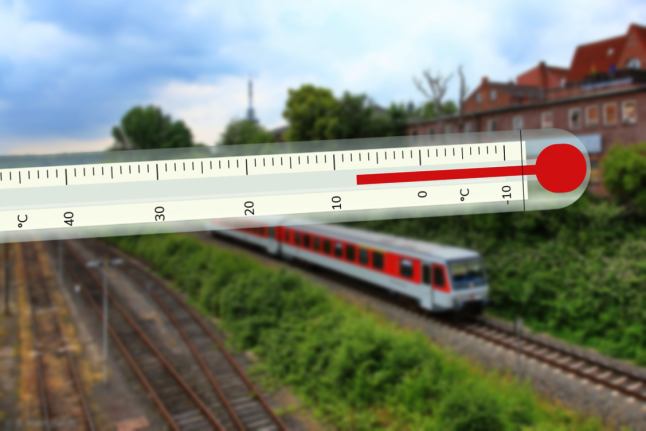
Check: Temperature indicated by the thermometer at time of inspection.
7.5 °C
